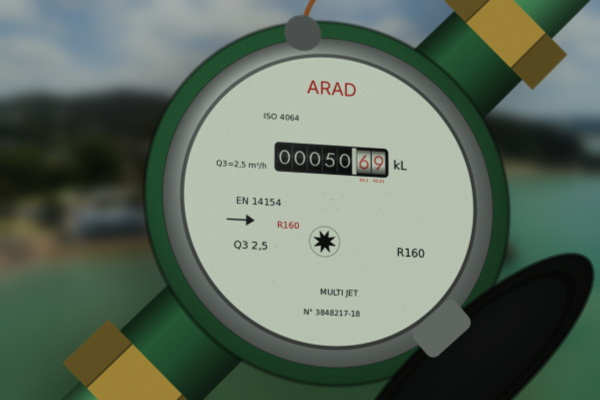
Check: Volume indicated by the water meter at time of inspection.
50.69 kL
